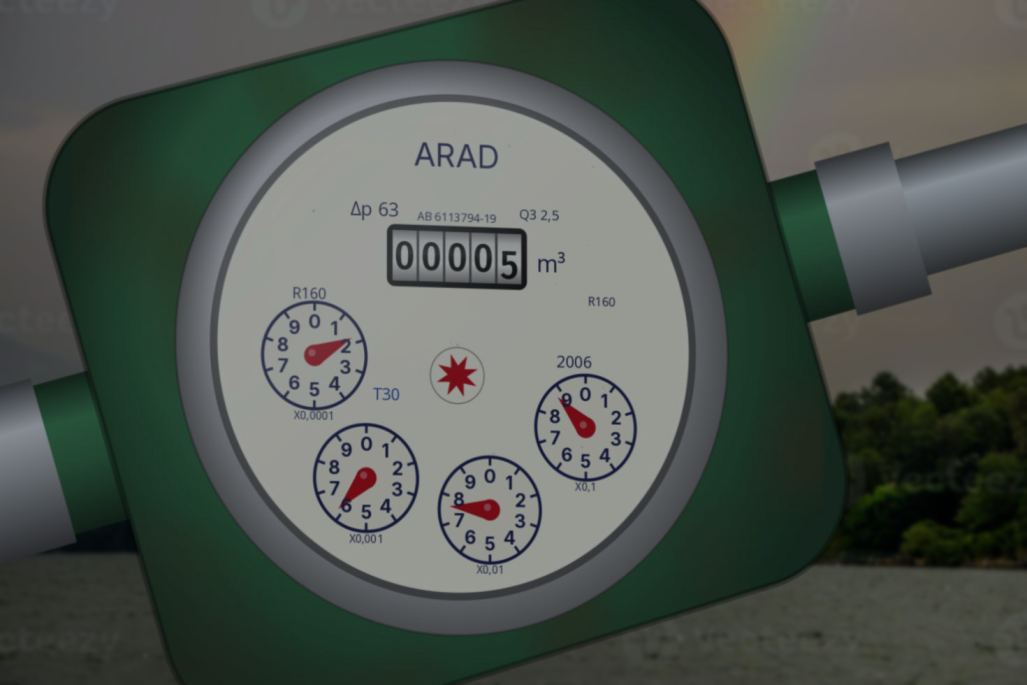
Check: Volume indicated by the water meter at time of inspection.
4.8761 m³
